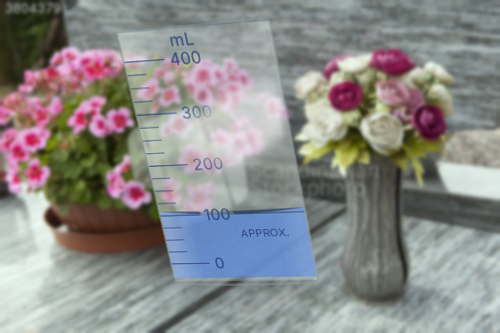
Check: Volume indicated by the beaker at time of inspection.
100 mL
